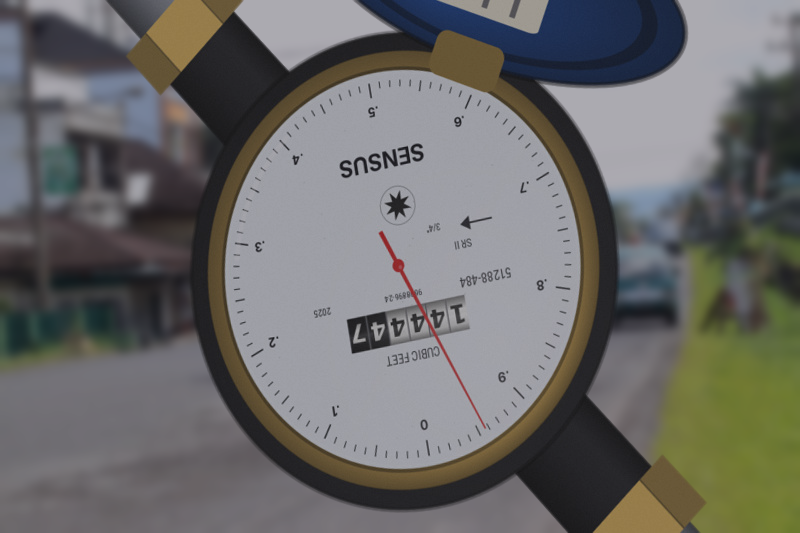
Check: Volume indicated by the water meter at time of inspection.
144446.94 ft³
